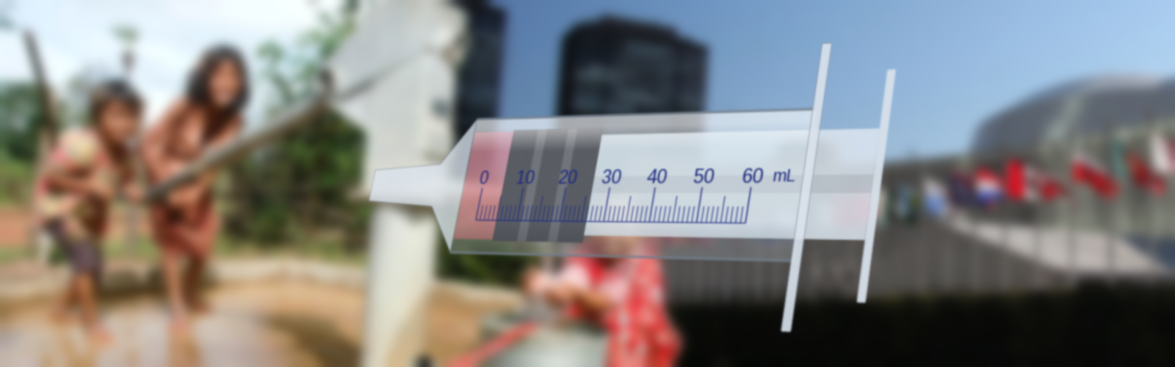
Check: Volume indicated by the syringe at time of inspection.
5 mL
